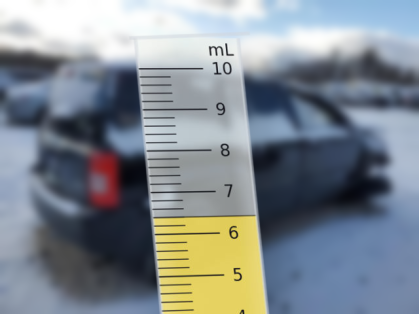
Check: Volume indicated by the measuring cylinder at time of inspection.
6.4 mL
